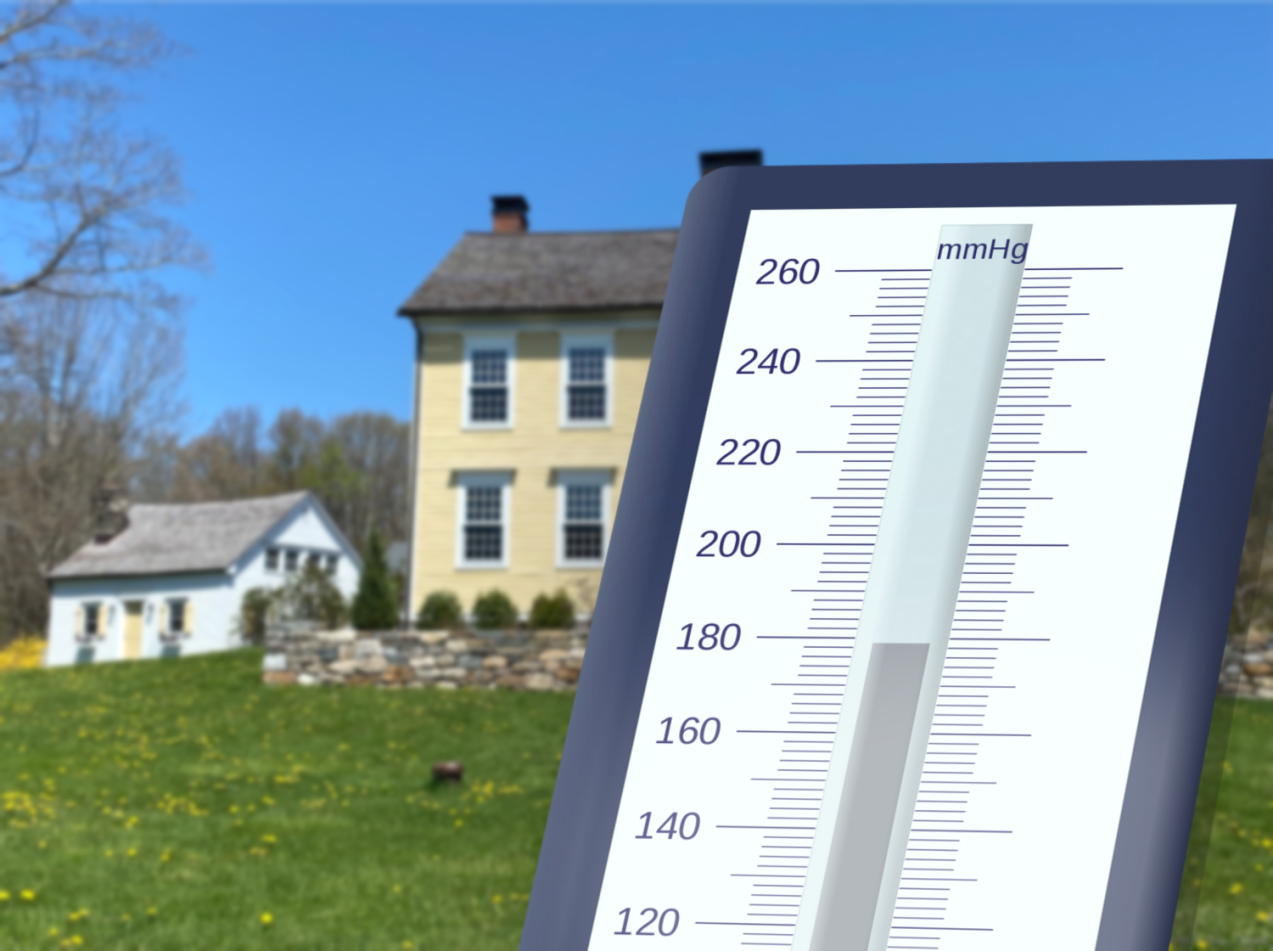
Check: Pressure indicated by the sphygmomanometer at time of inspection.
179 mmHg
